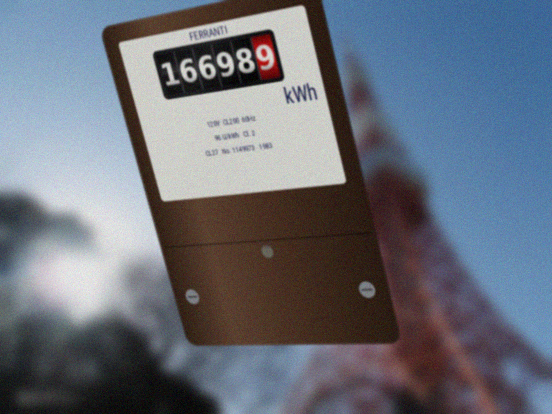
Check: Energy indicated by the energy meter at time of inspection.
16698.9 kWh
